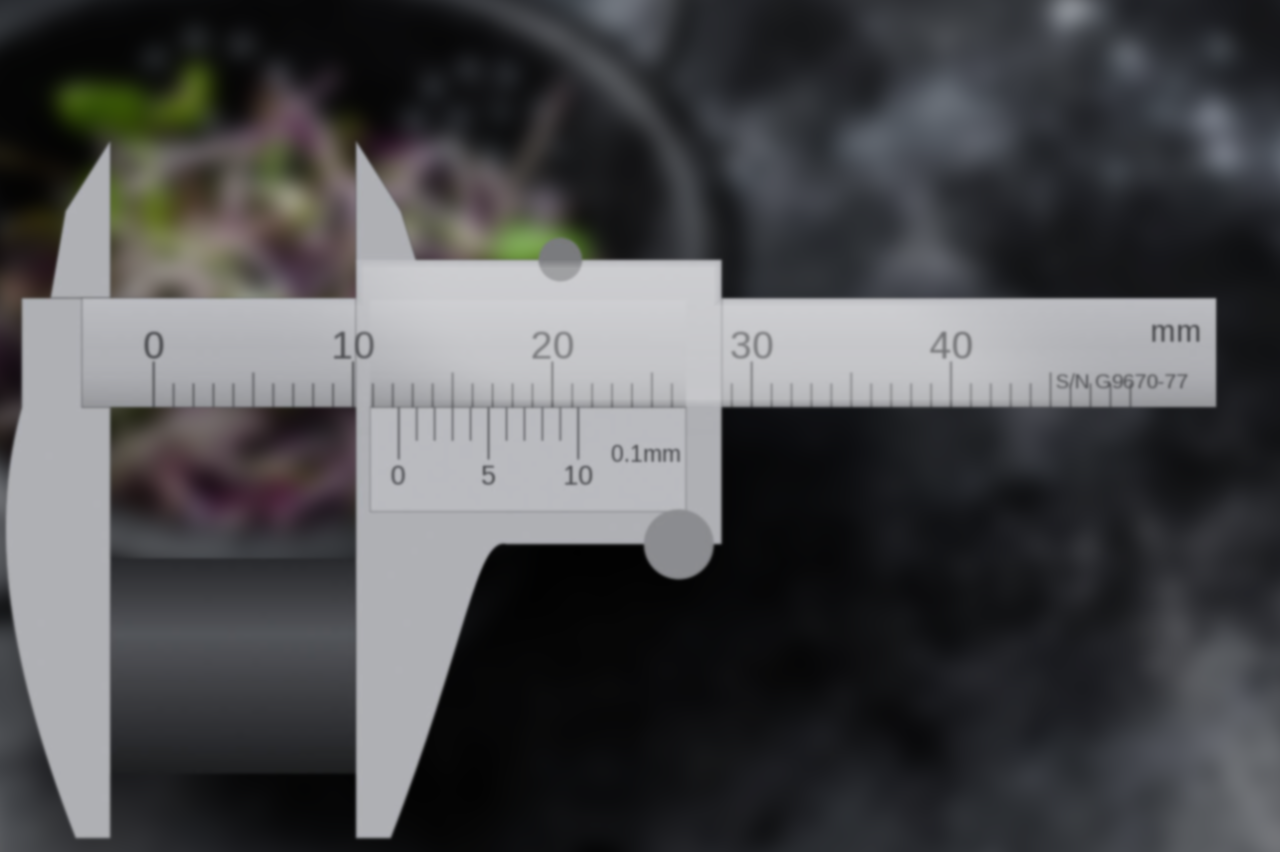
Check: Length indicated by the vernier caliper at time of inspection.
12.3 mm
